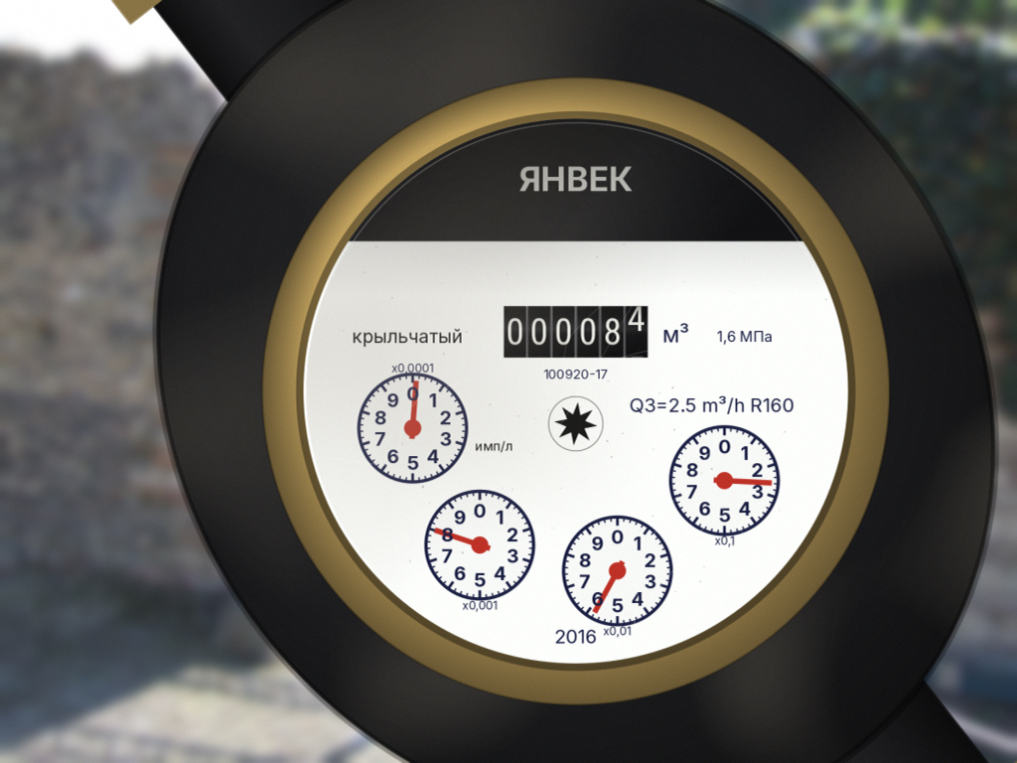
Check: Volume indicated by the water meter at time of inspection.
84.2580 m³
